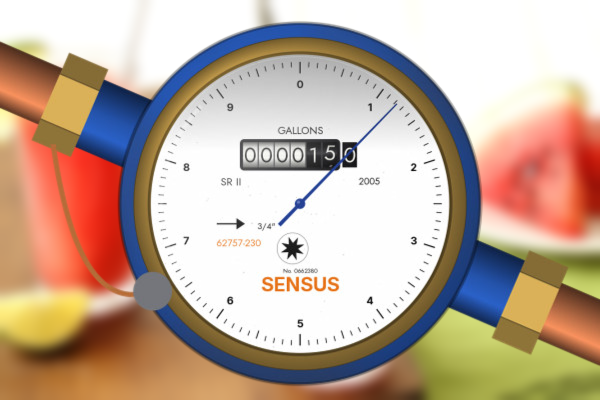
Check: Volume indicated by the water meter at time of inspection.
151.2 gal
